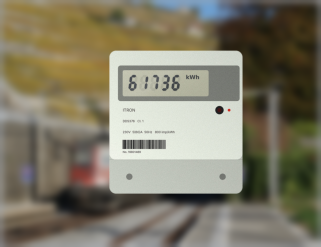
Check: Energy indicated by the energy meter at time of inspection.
61736 kWh
